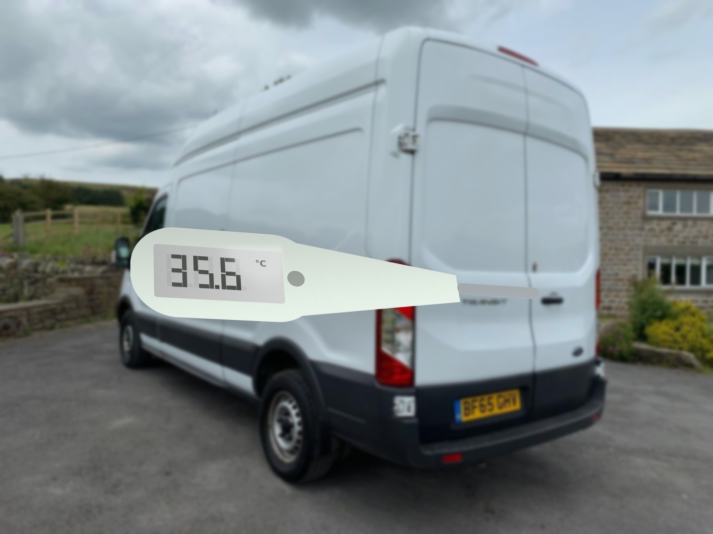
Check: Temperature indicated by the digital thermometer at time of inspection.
35.6 °C
